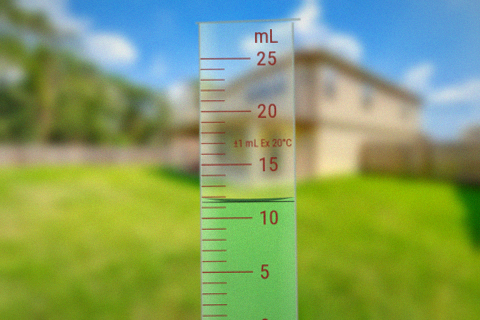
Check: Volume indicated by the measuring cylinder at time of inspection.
11.5 mL
